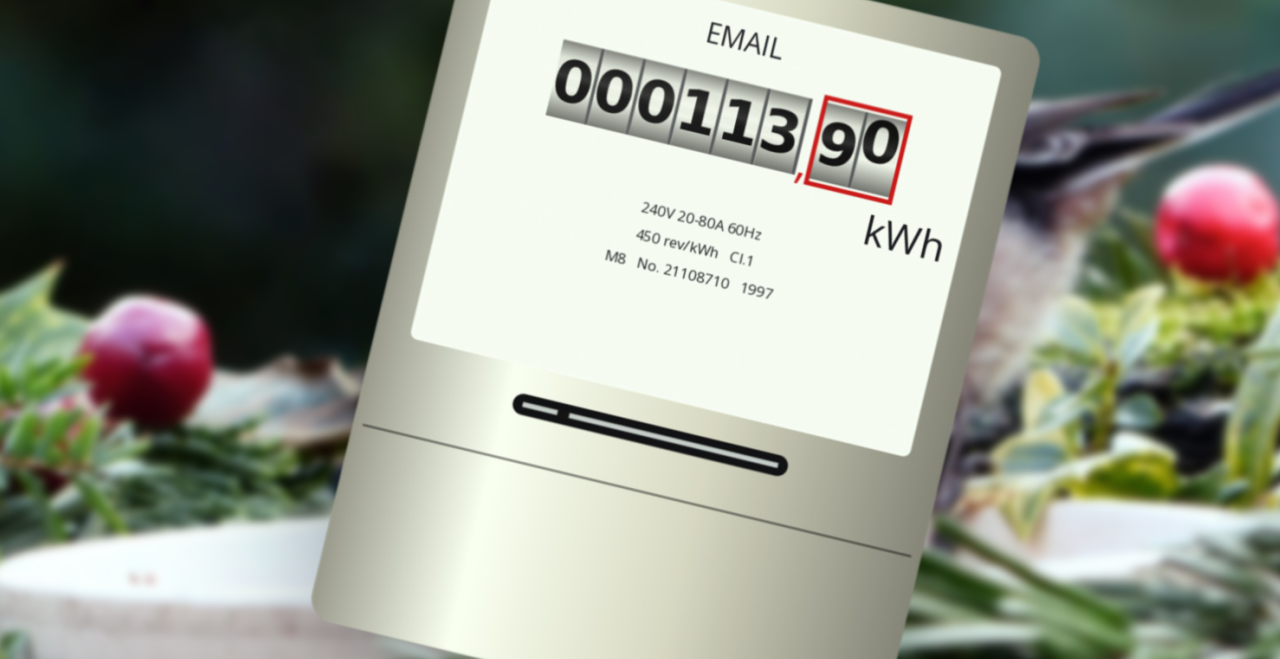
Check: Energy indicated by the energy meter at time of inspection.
113.90 kWh
